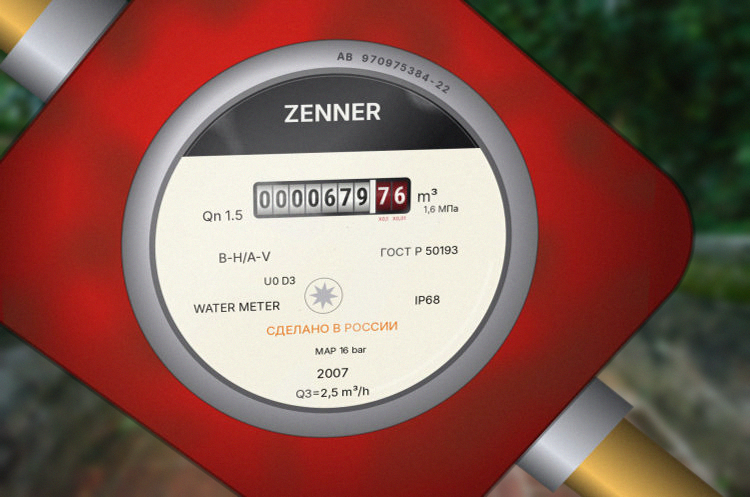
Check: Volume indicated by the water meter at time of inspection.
679.76 m³
